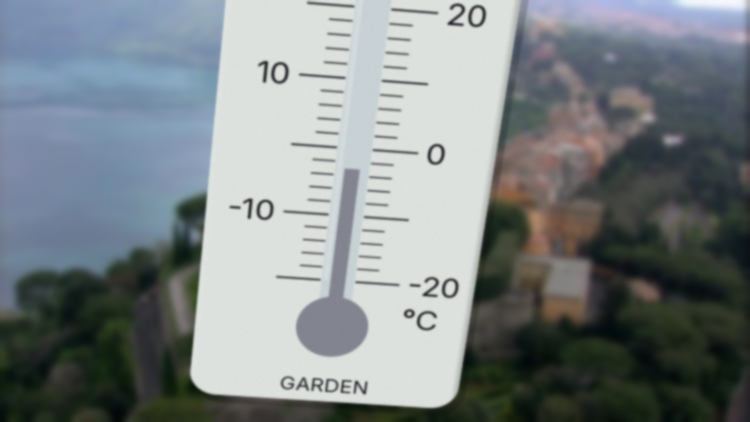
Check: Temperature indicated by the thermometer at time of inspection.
-3 °C
